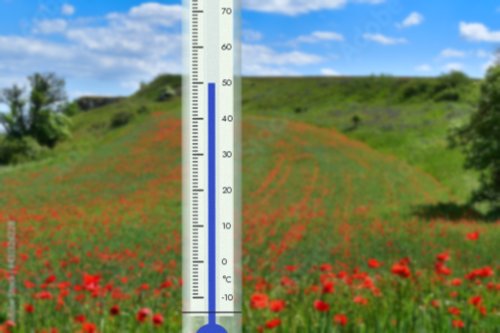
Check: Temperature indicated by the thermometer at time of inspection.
50 °C
